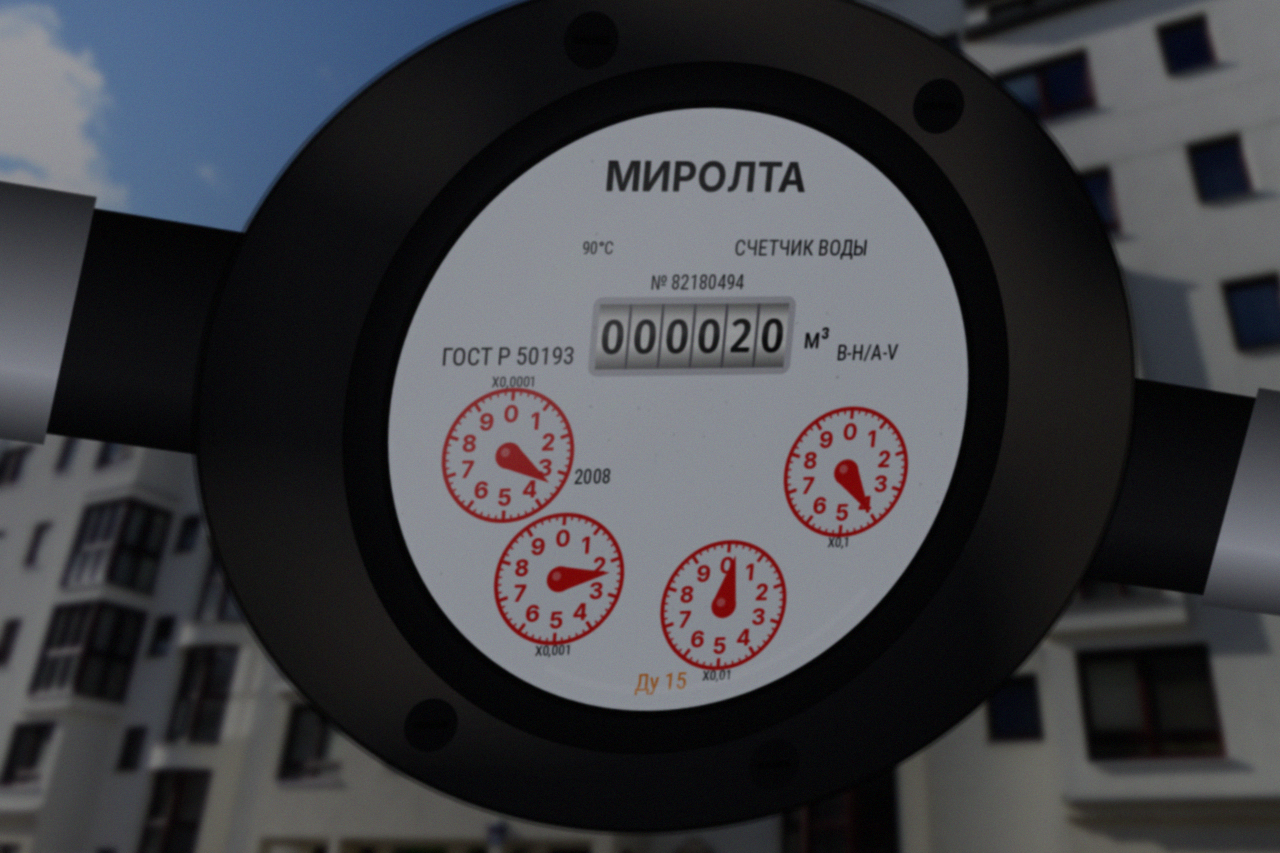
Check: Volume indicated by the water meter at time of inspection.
20.4023 m³
